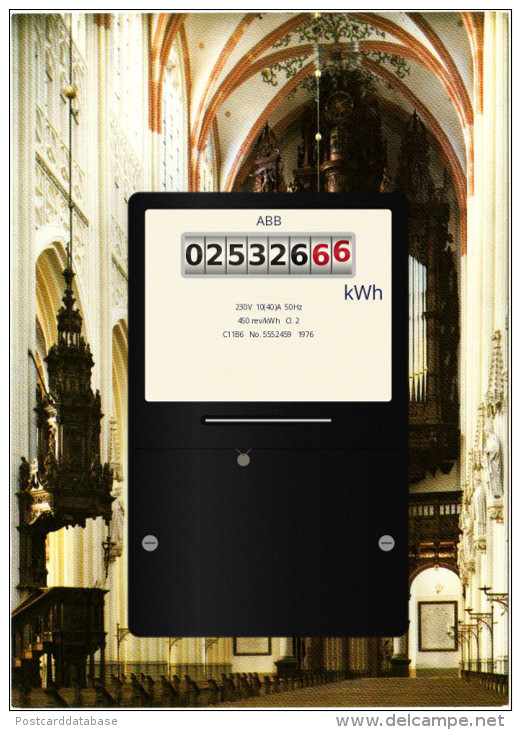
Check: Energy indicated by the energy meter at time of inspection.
25326.66 kWh
